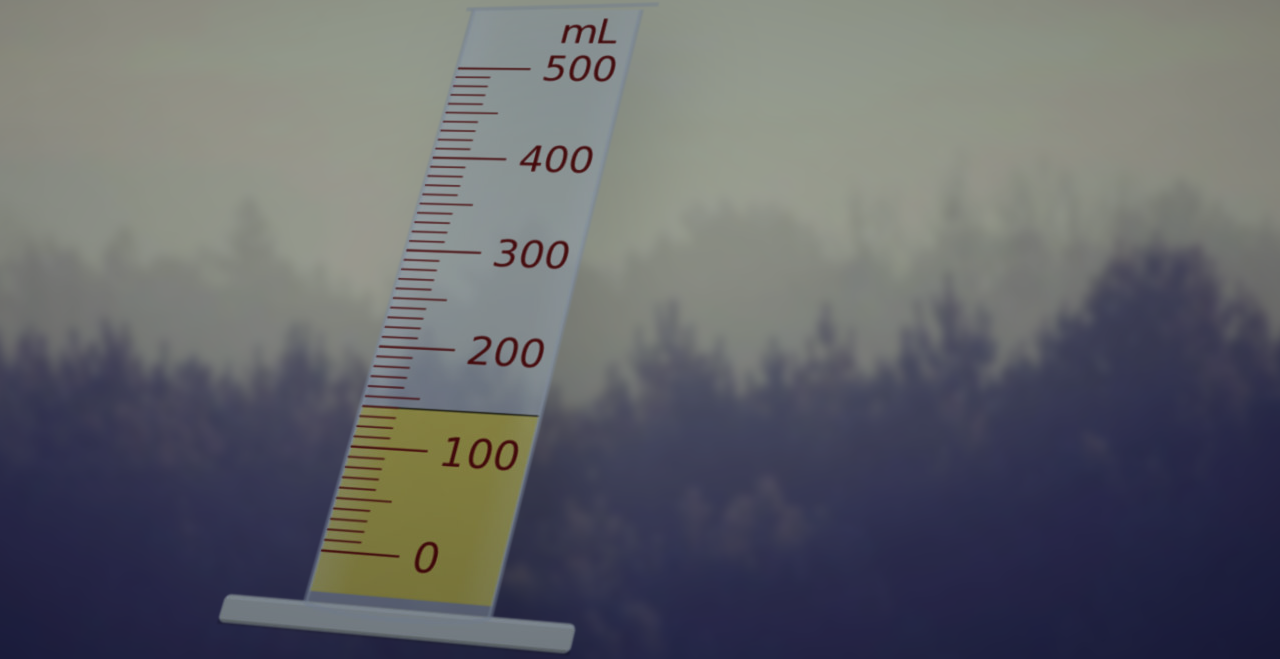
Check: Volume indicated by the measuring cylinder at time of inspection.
140 mL
